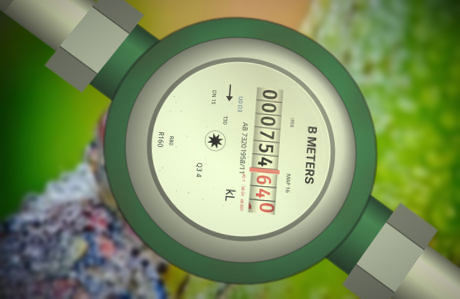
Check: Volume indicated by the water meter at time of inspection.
754.640 kL
